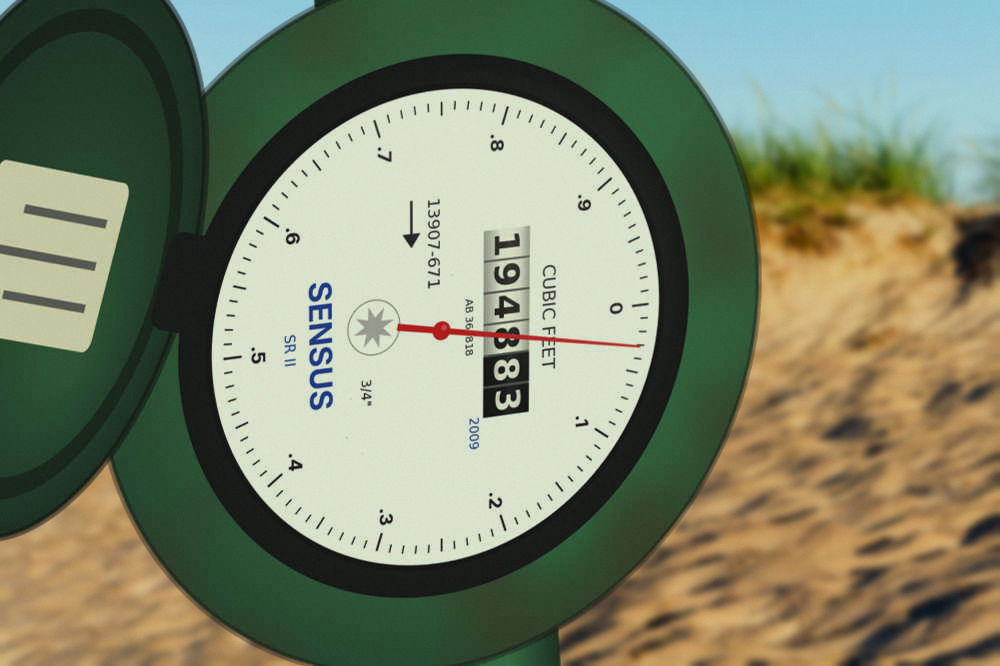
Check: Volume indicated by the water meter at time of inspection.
194883.03 ft³
